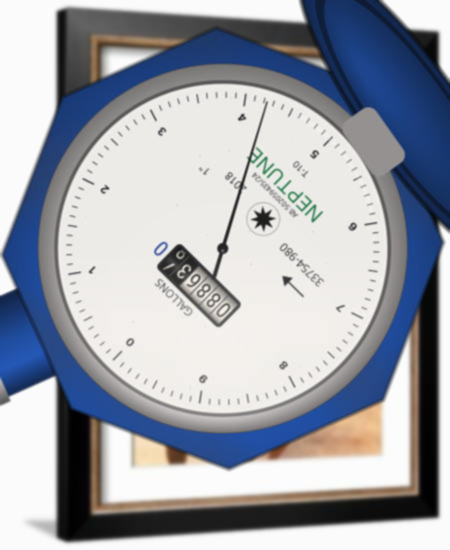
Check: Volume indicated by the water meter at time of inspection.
886374.2 gal
